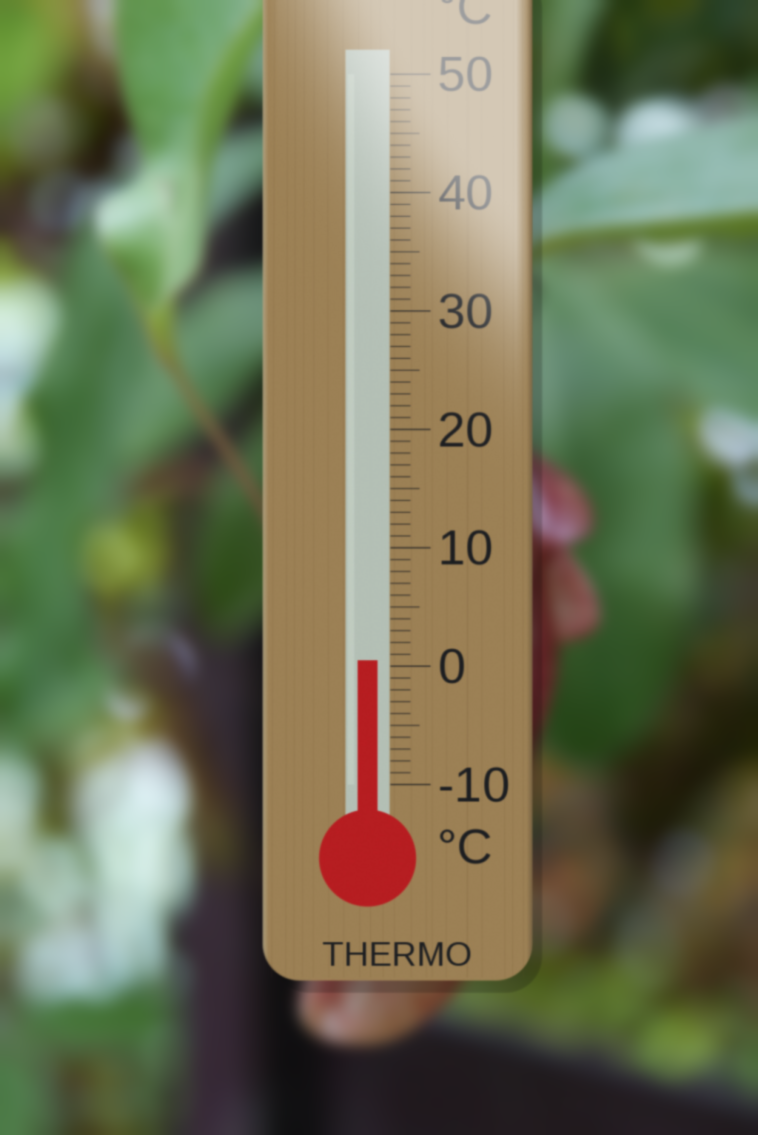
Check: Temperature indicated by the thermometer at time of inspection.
0.5 °C
